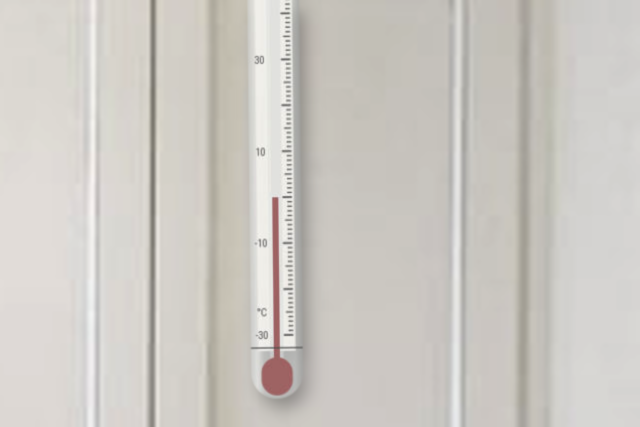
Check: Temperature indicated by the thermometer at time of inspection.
0 °C
